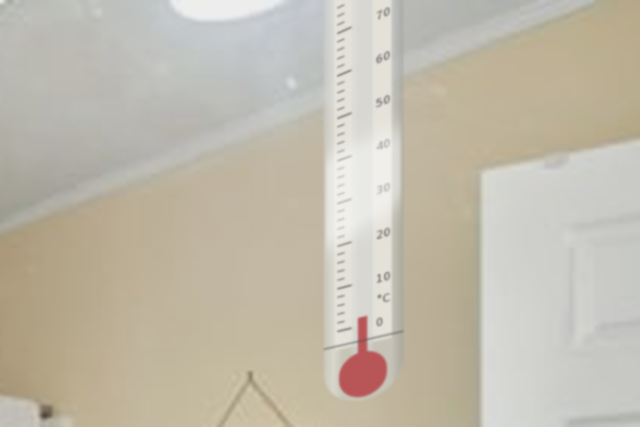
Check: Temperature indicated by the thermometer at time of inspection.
2 °C
